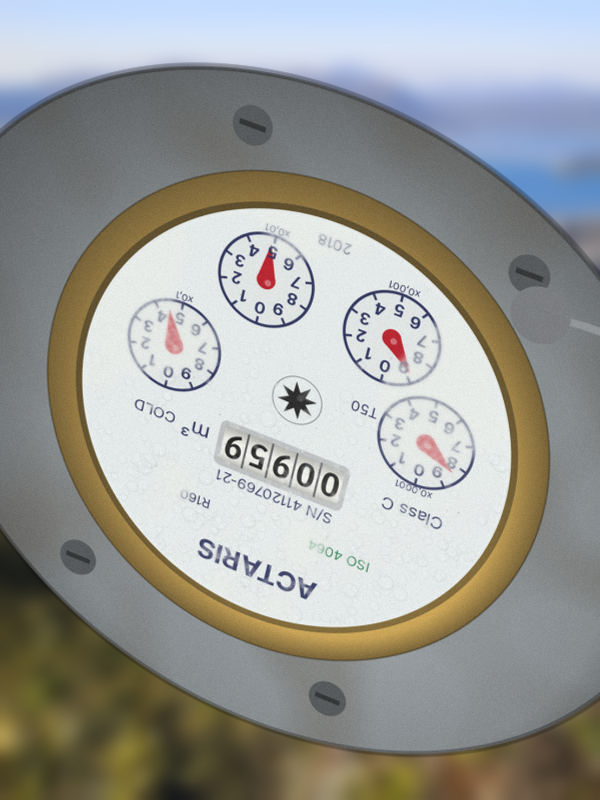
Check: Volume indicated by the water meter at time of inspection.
959.4488 m³
